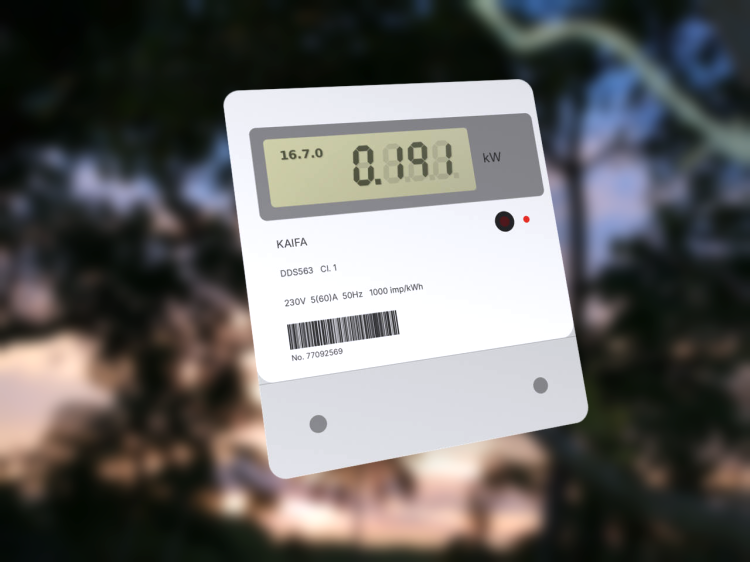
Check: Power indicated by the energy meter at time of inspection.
0.191 kW
